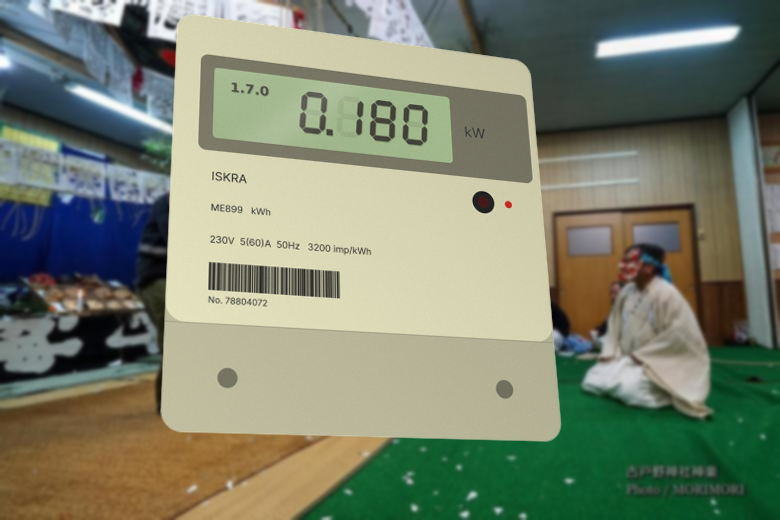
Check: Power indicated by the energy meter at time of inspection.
0.180 kW
